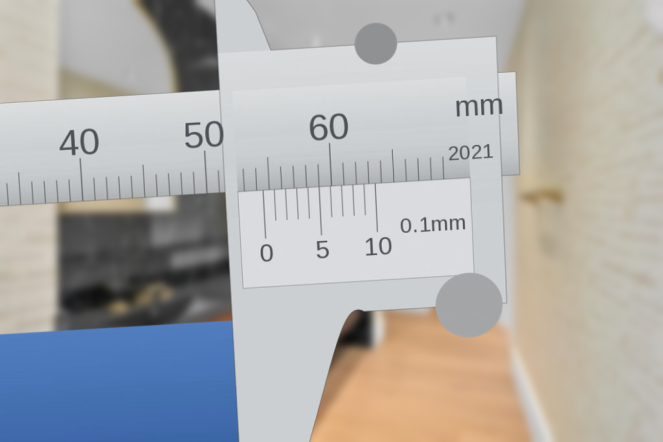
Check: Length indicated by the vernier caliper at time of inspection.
54.5 mm
